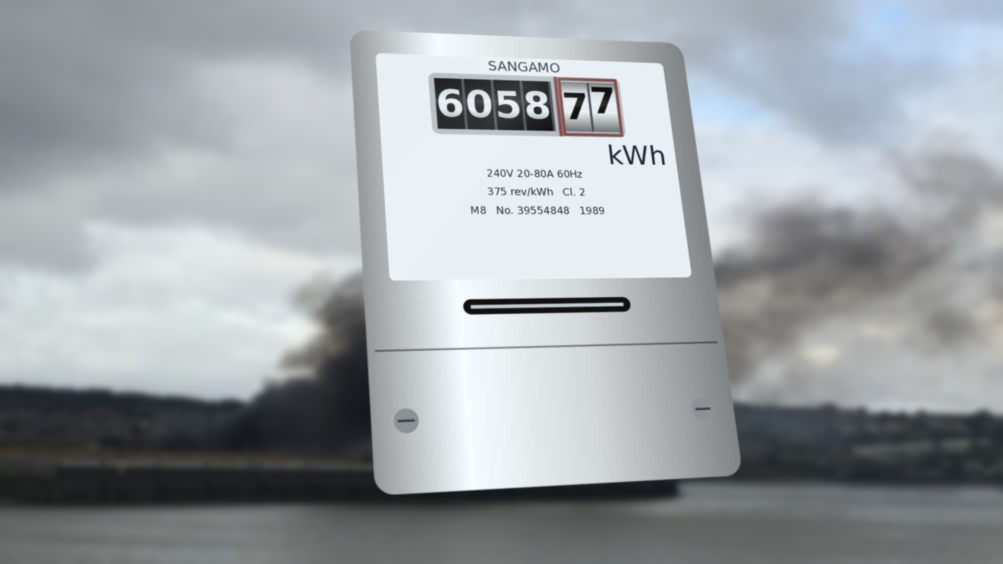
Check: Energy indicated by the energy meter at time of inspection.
6058.77 kWh
